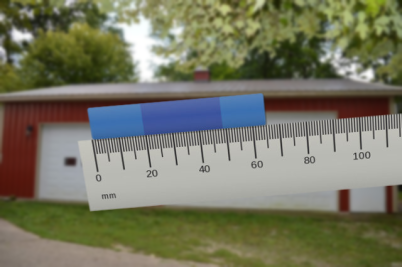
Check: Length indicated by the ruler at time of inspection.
65 mm
